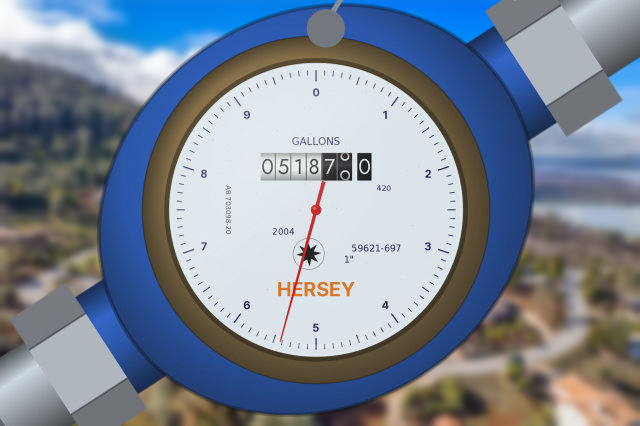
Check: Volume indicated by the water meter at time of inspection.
518785.4 gal
